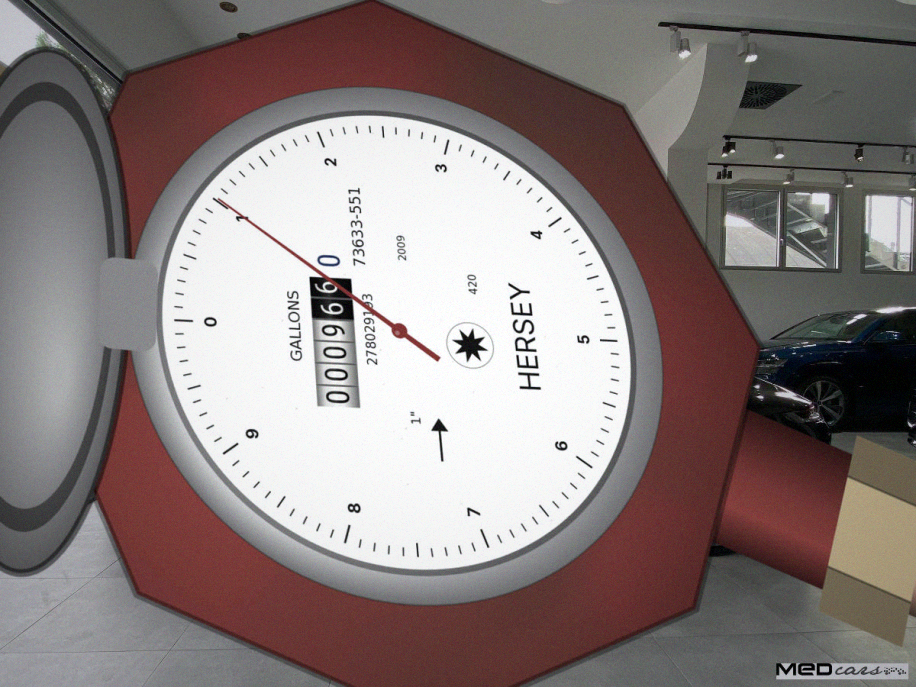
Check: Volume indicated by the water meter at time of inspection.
9661.0 gal
